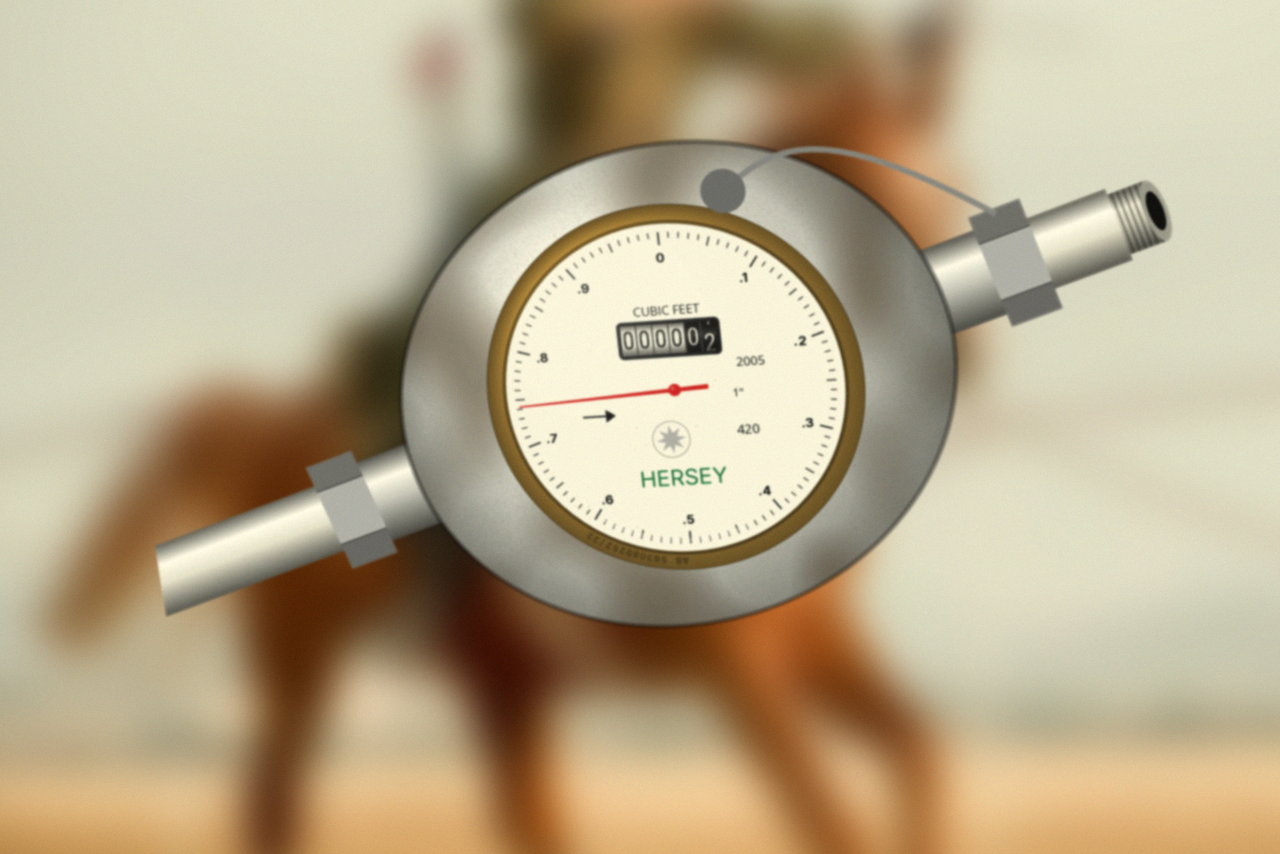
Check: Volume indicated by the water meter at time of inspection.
1.74 ft³
